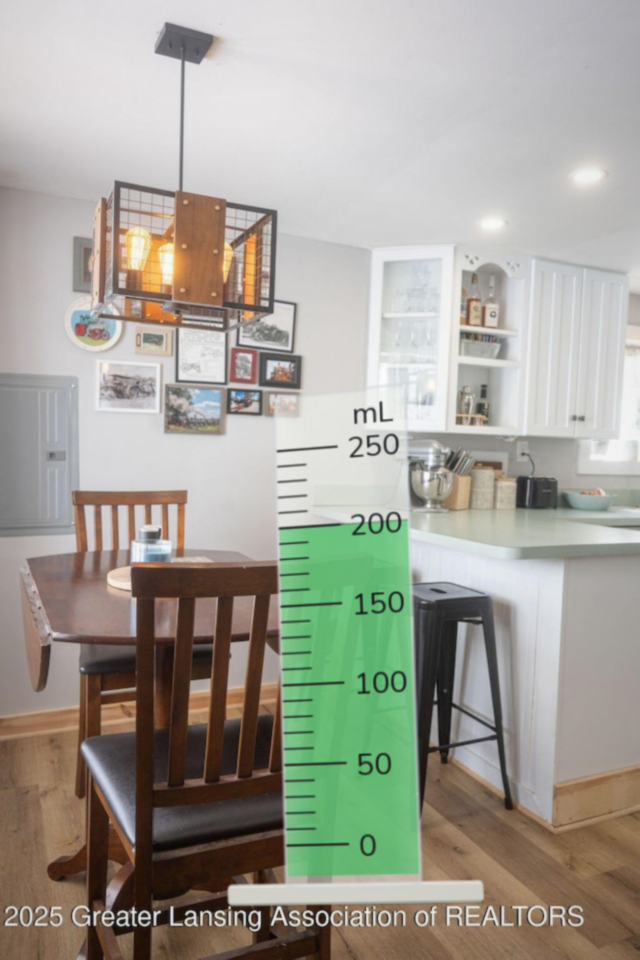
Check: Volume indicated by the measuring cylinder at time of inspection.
200 mL
